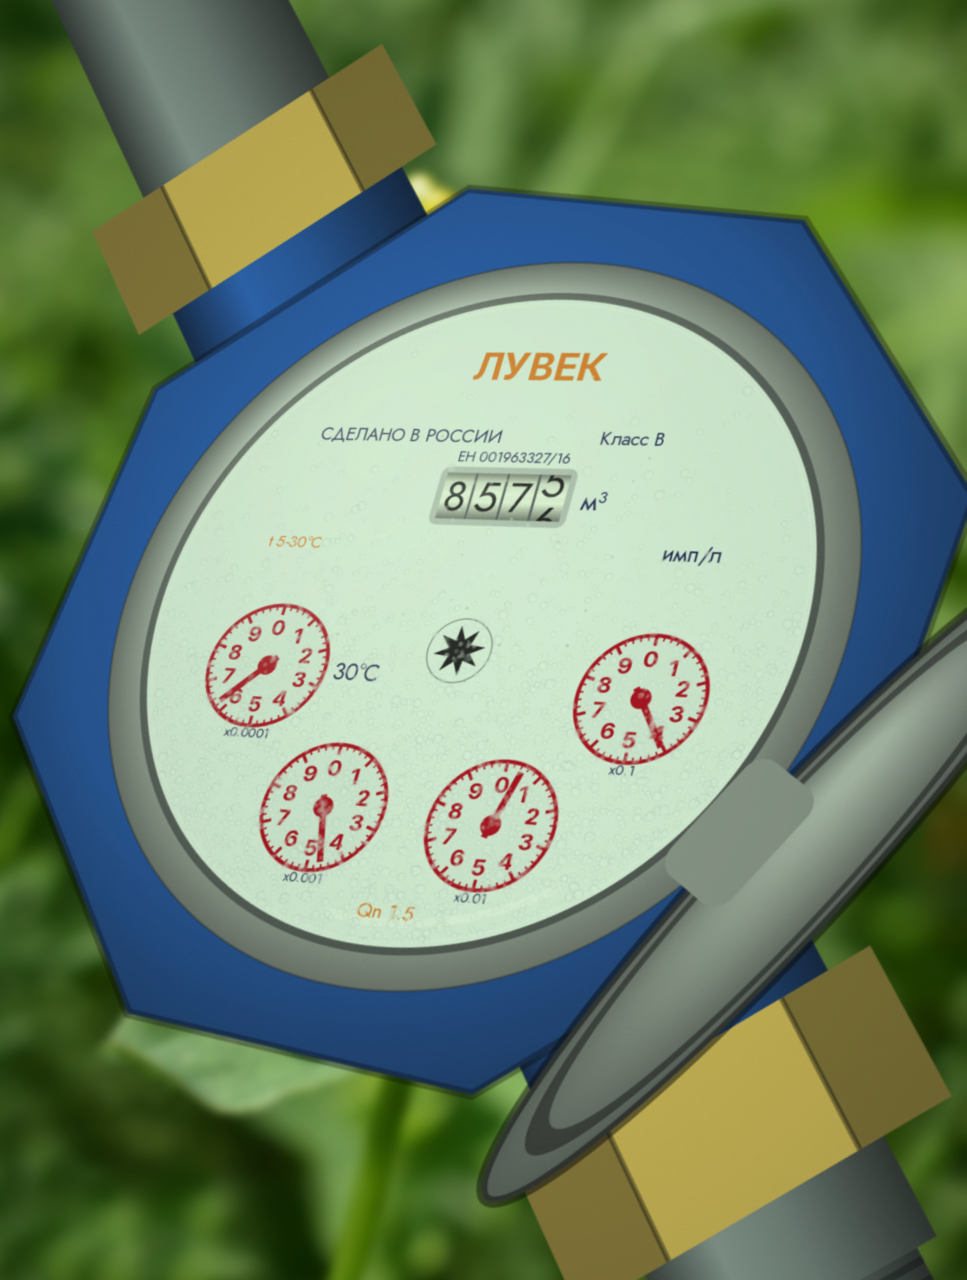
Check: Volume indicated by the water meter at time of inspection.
8575.4046 m³
